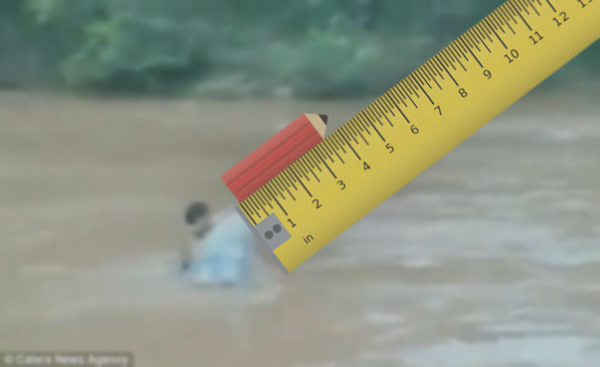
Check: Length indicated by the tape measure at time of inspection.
4 in
